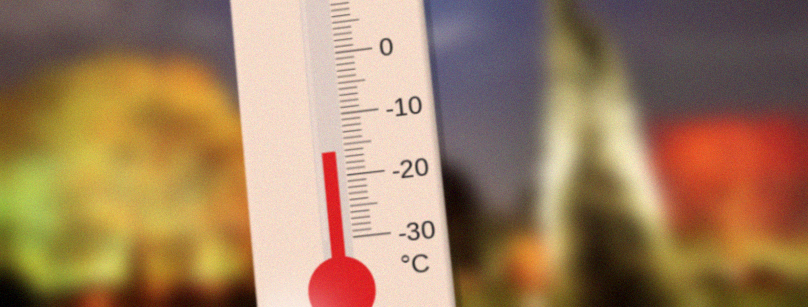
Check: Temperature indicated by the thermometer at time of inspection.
-16 °C
